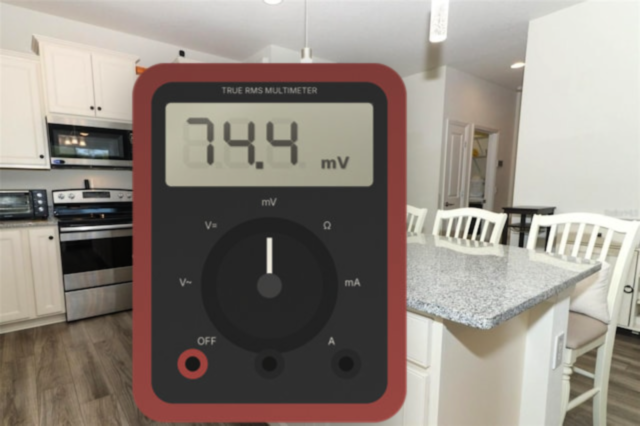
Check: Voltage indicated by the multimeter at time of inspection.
74.4 mV
